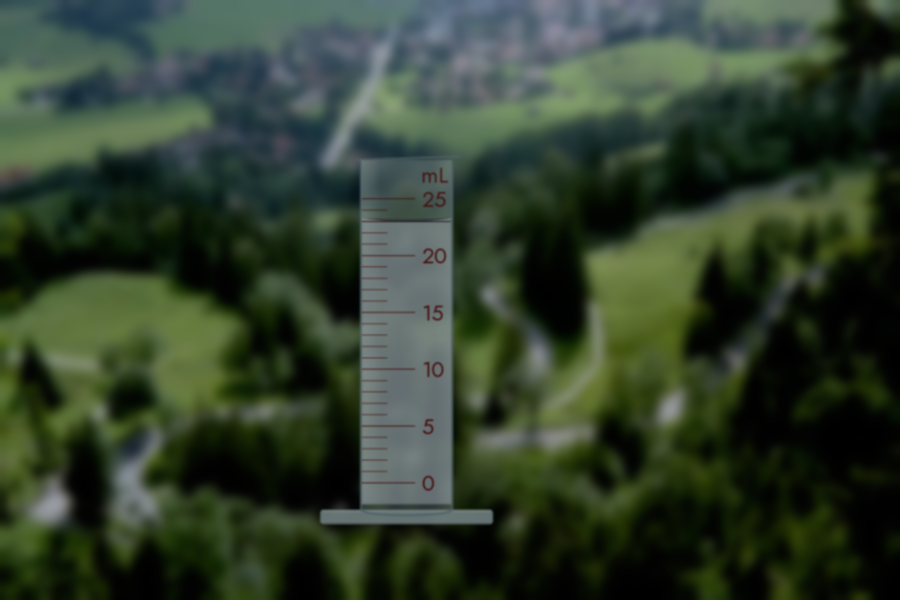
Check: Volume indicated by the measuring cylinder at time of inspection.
23 mL
